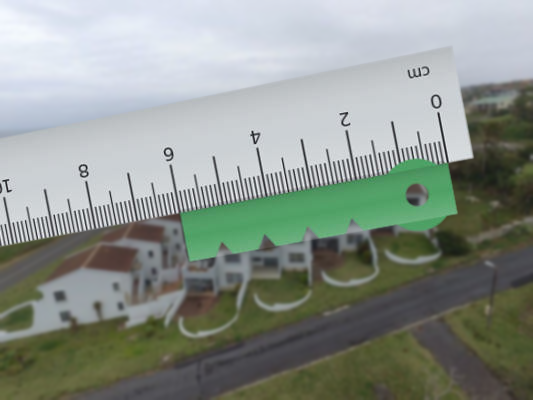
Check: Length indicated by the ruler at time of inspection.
6 cm
